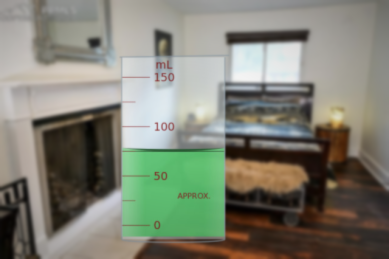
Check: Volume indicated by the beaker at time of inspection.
75 mL
